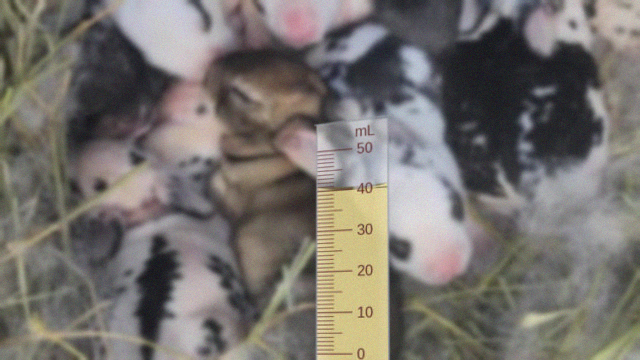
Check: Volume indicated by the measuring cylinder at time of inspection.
40 mL
